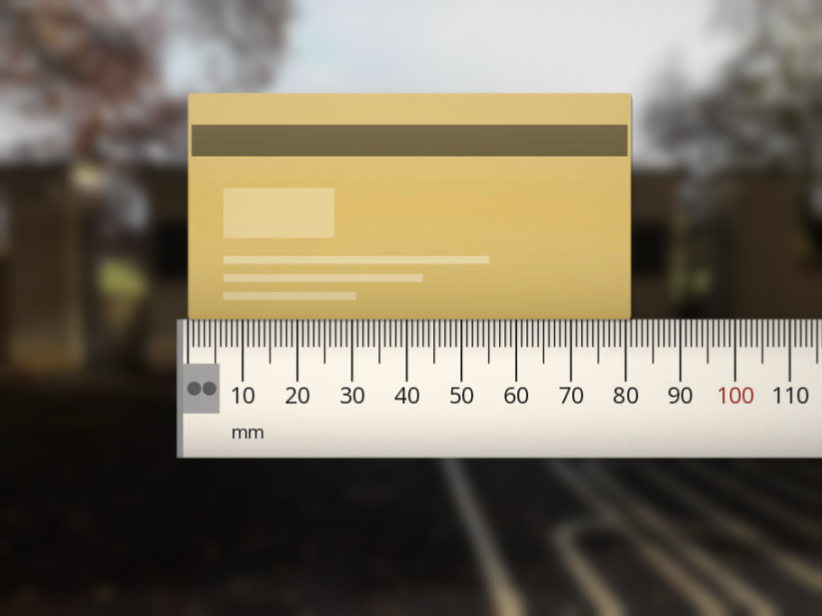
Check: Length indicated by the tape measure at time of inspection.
81 mm
